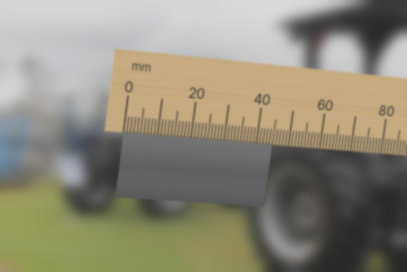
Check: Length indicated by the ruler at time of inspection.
45 mm
